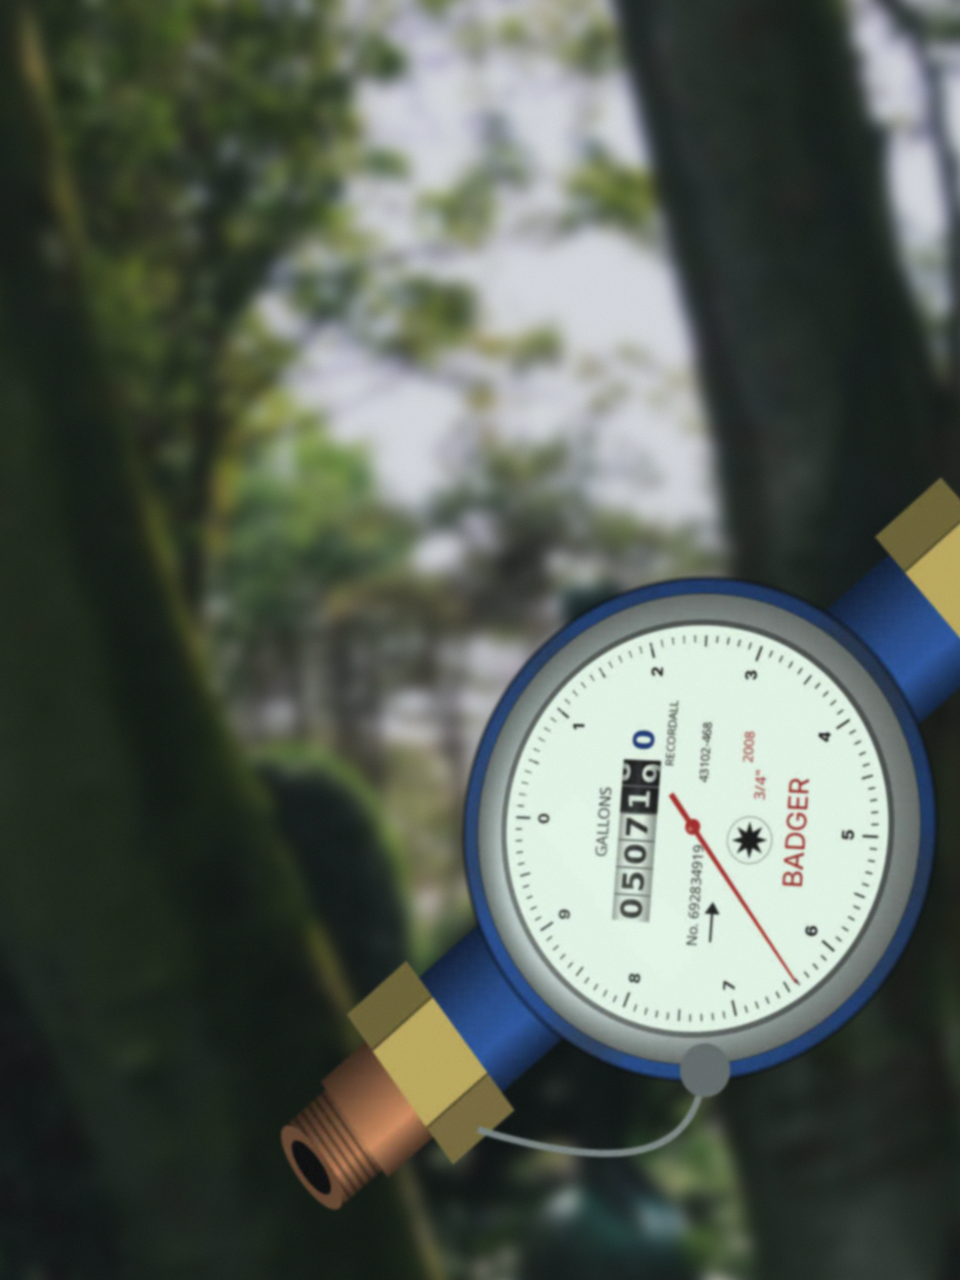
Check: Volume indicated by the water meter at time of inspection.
507186.4 gal
